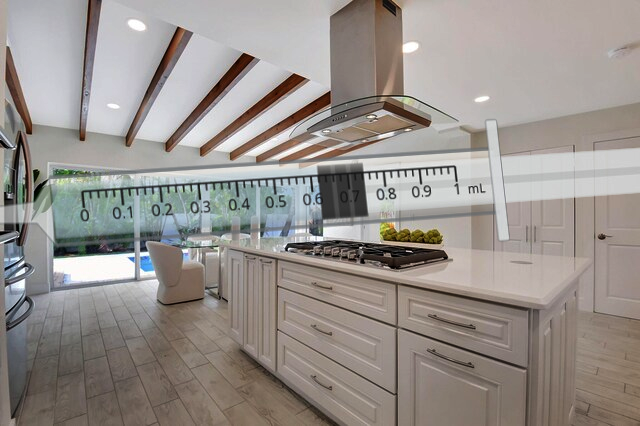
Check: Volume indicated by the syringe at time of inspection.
0.62 mL
